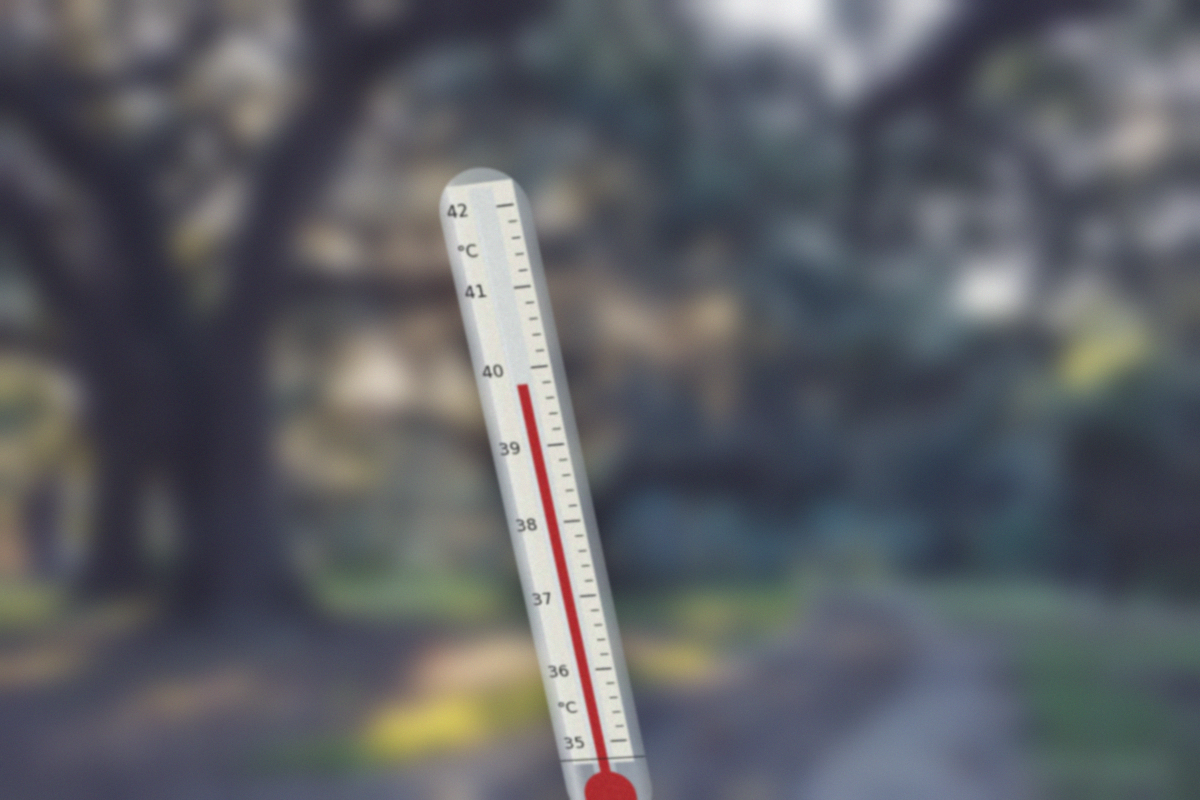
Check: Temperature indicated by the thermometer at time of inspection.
39.8 °C
